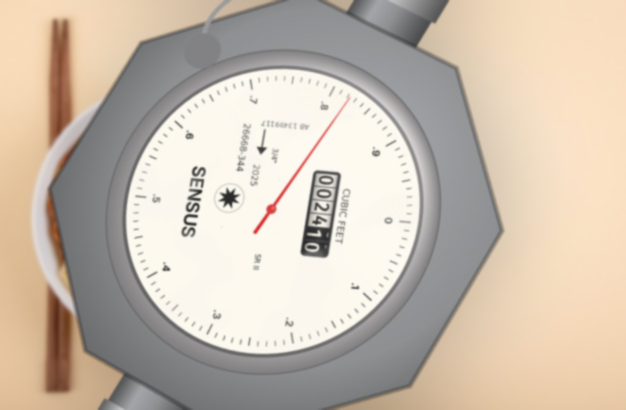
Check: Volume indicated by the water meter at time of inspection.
2409.82 ft³
